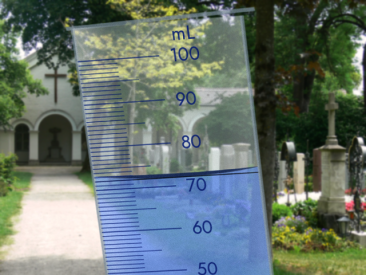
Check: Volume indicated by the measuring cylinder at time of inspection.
72 mL
